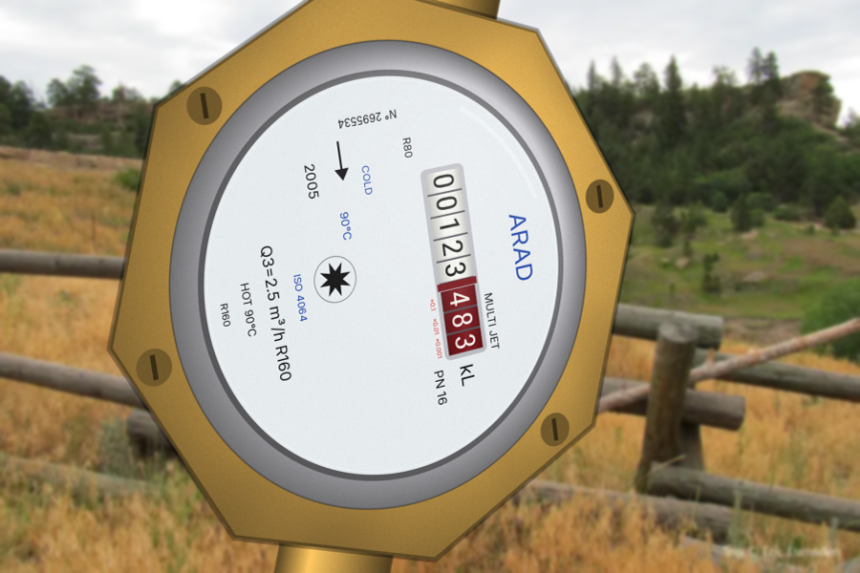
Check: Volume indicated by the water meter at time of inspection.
123.483 kL
